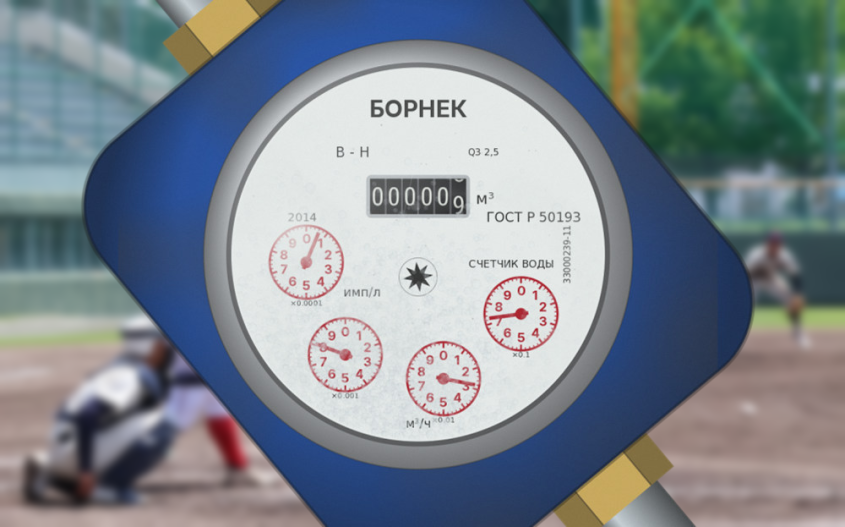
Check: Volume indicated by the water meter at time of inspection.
8.7280 m³
